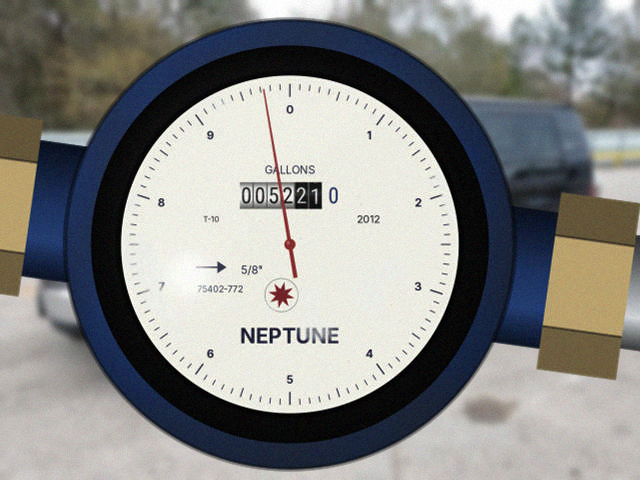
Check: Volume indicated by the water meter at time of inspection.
52209.7 gal
